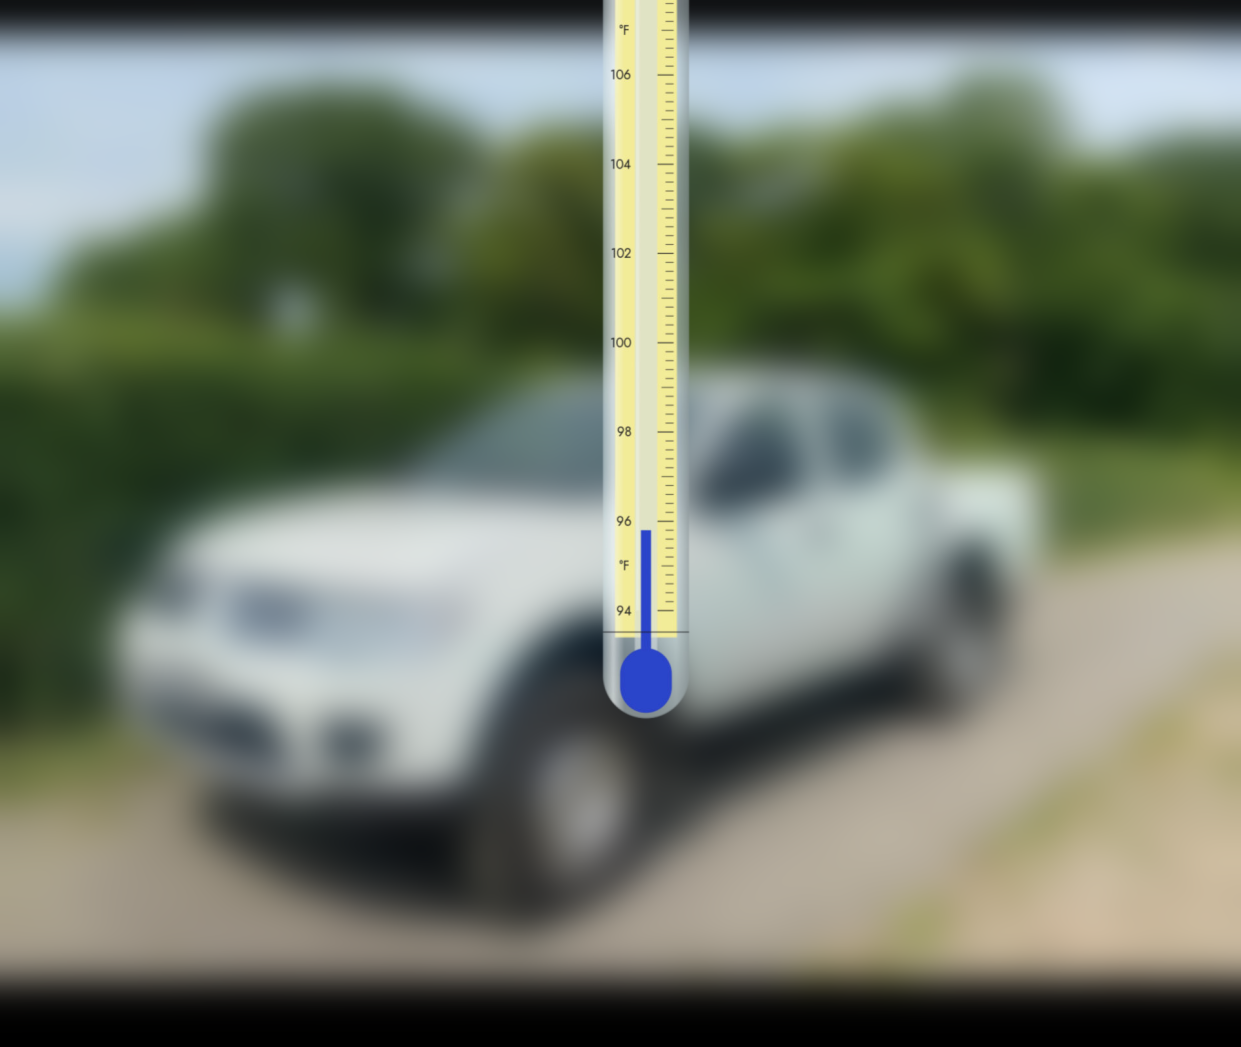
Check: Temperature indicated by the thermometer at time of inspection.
95.8 °F
